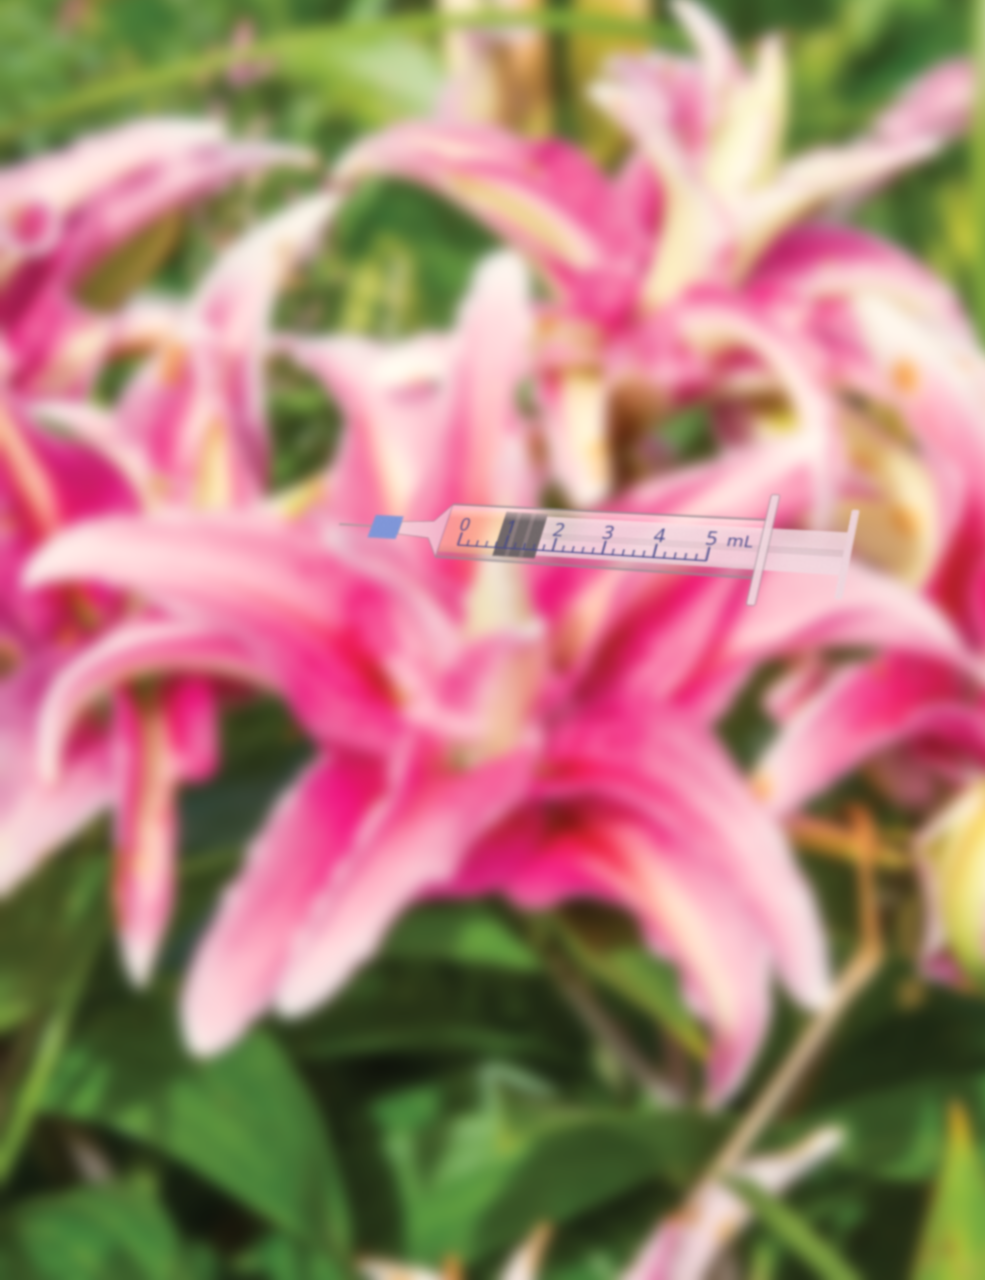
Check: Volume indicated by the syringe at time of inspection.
0.8 mL
